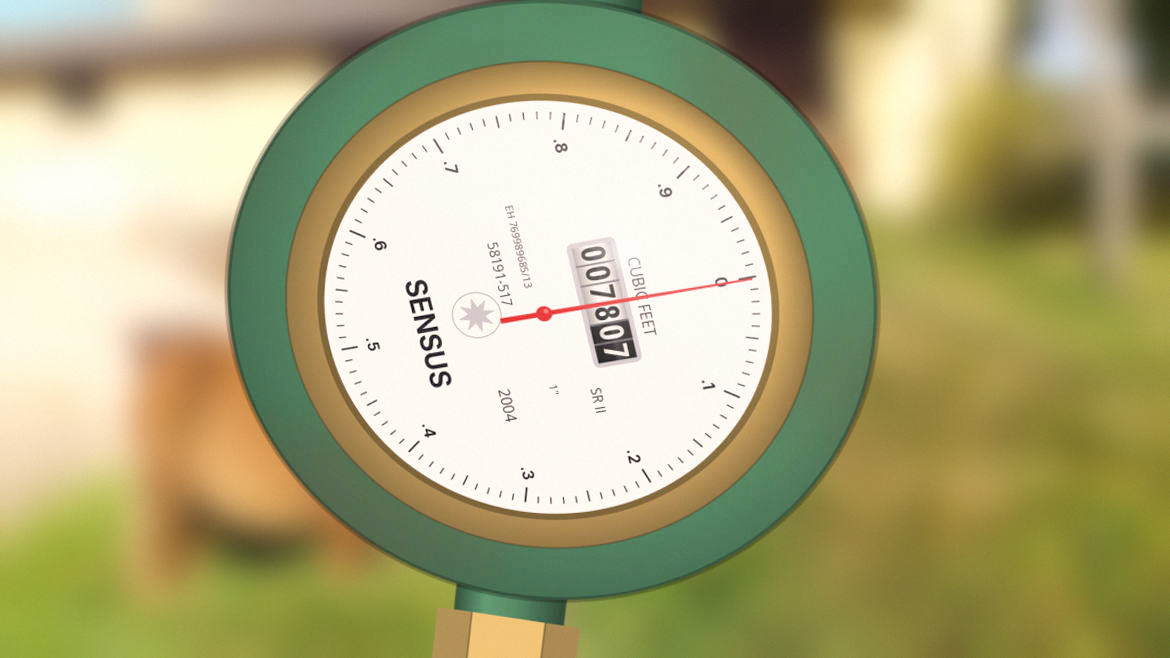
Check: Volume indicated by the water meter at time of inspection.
7807.00 ft³
